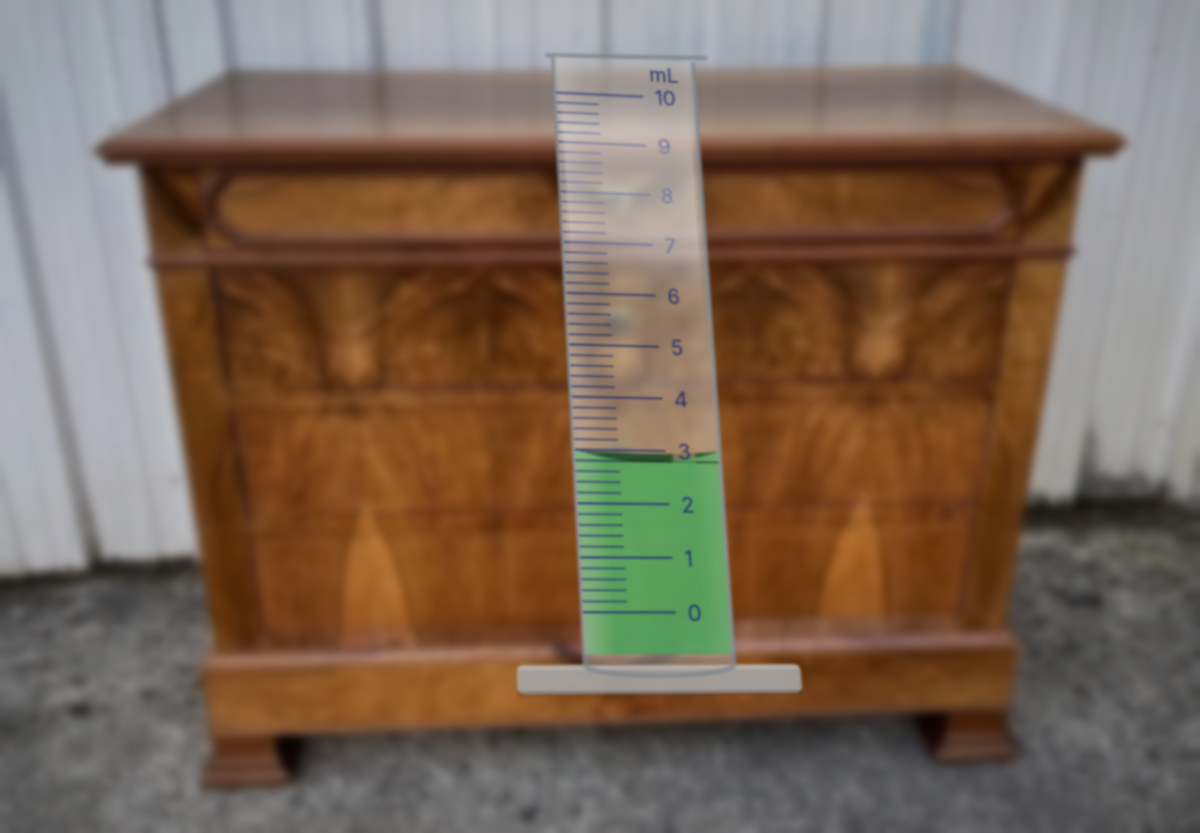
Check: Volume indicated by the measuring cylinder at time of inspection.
2.8 mL
